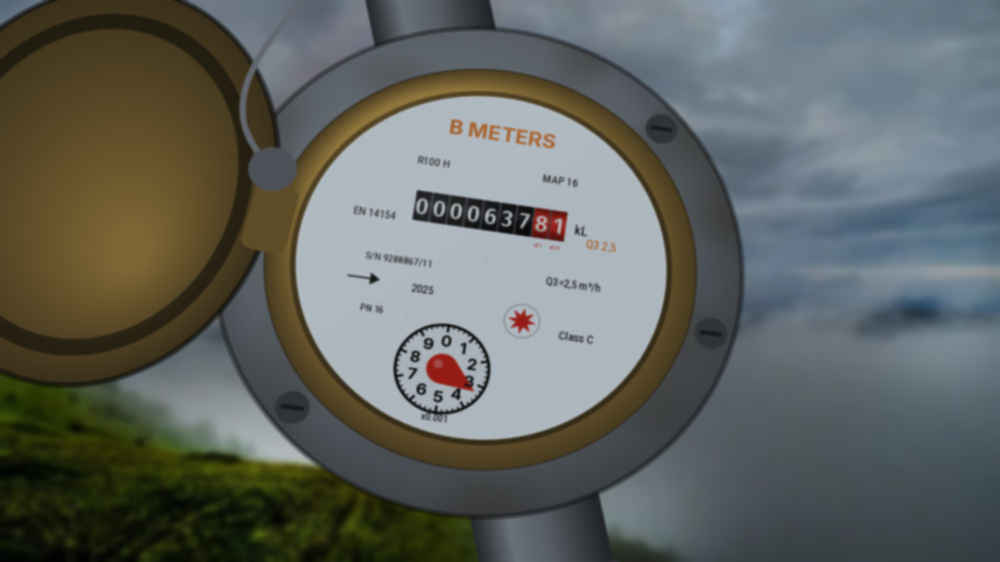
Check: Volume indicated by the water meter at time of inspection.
637.813 kL
